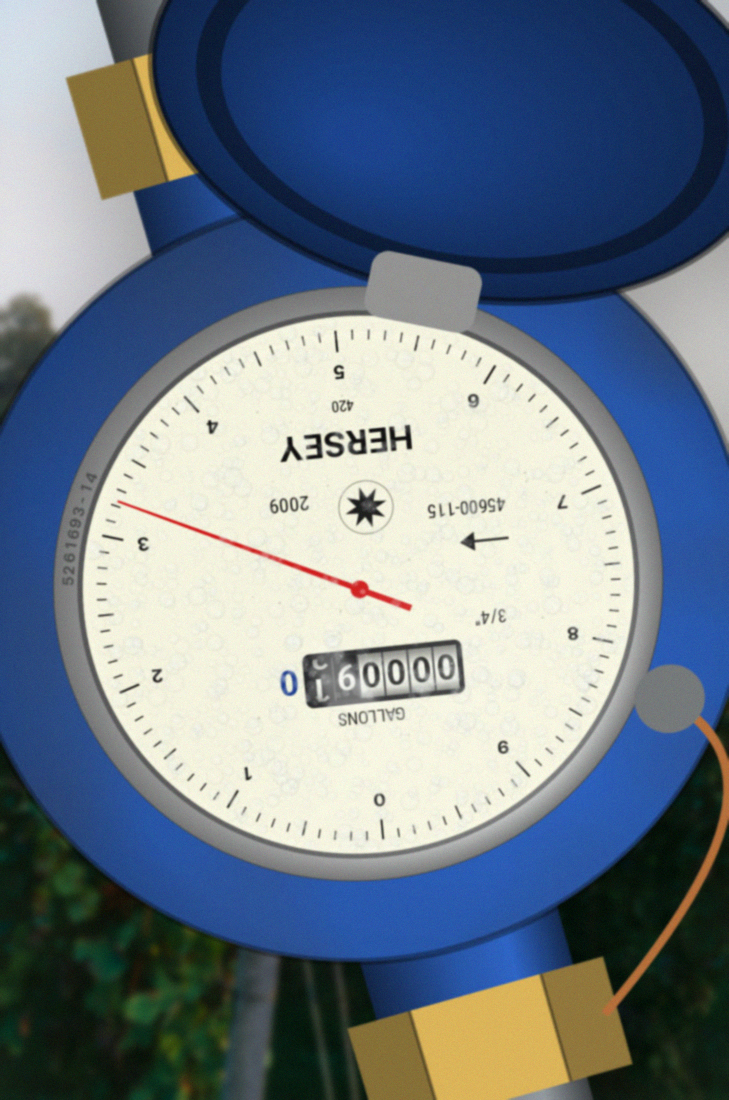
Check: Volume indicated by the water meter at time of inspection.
913.2 gal
